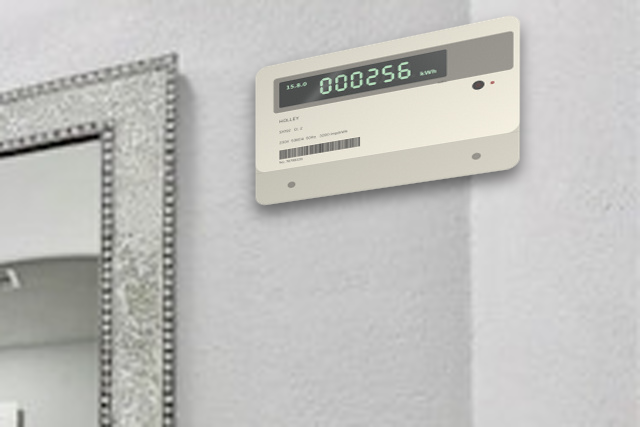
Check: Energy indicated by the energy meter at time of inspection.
256 kWh
